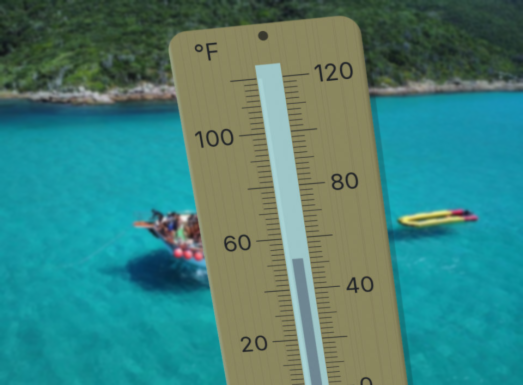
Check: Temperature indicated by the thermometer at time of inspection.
52 °F
